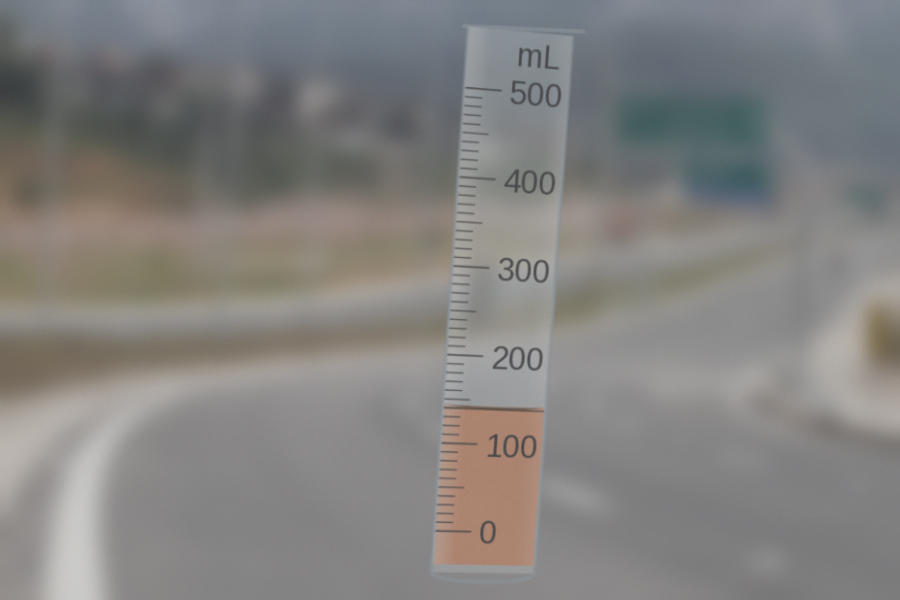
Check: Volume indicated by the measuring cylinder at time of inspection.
140 mL
